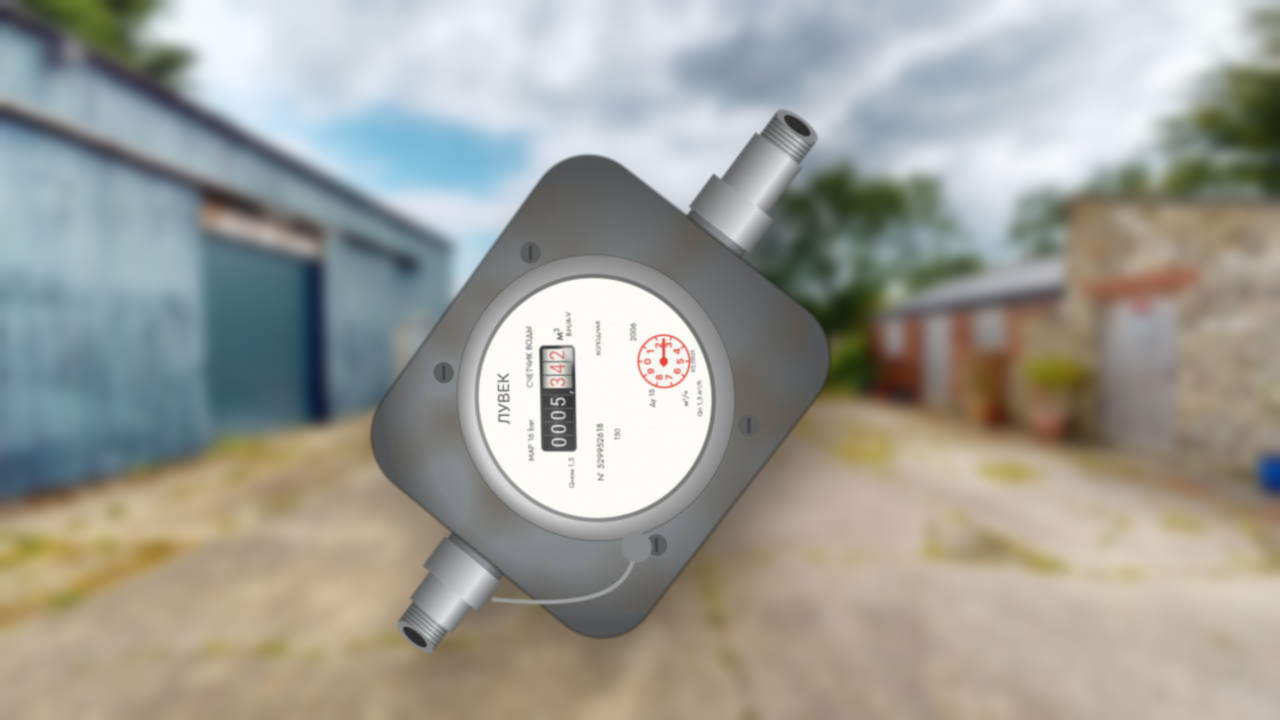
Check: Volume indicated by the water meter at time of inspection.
5.3422 m³
